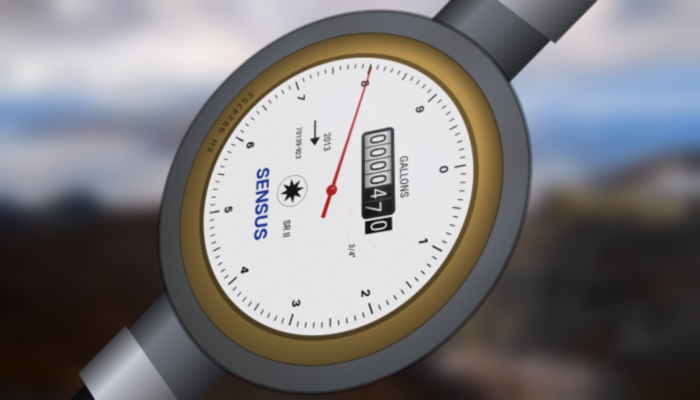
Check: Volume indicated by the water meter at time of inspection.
468.0 gal
